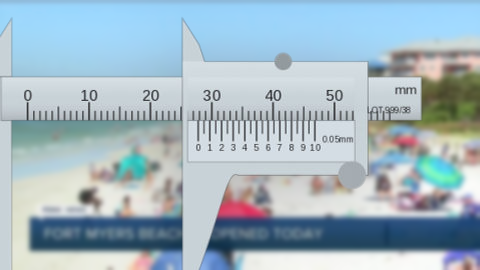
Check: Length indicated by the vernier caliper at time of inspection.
27.8 mm
